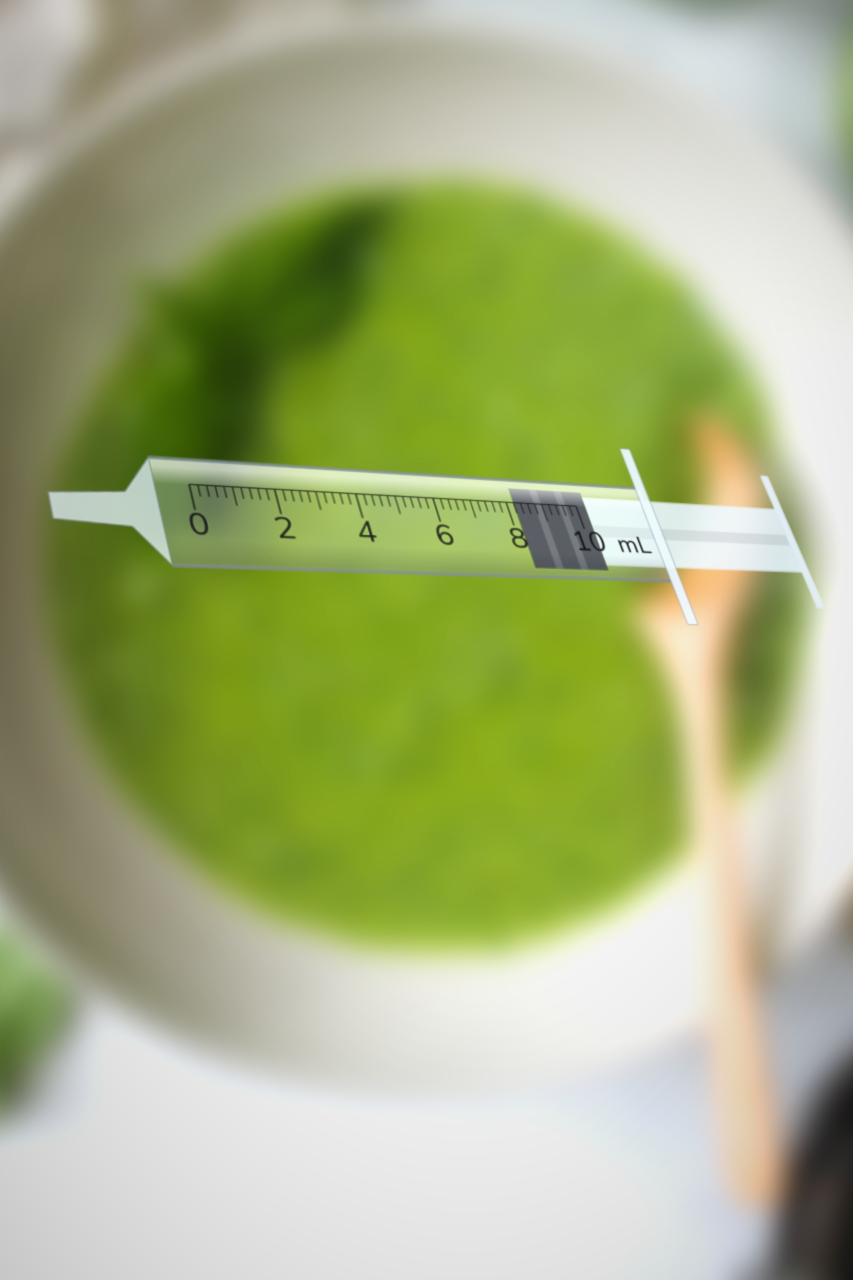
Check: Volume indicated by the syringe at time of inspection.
8.2 mL
